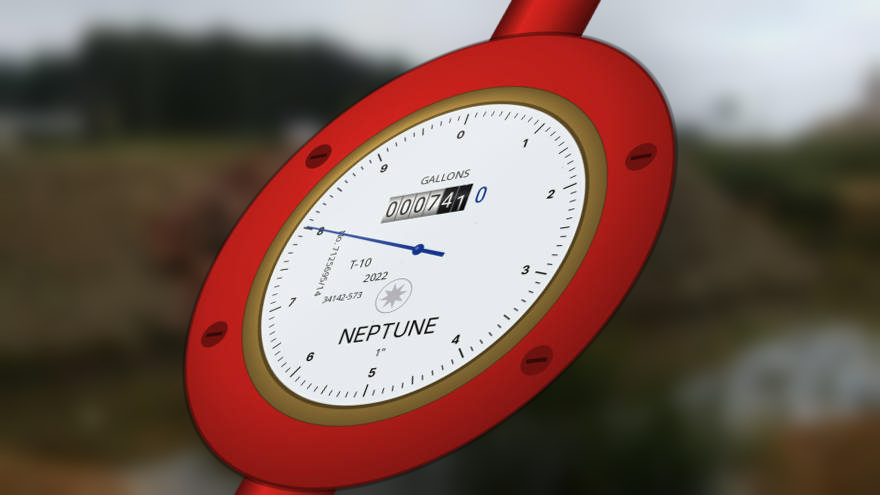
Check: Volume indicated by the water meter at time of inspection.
7408.0 gal
